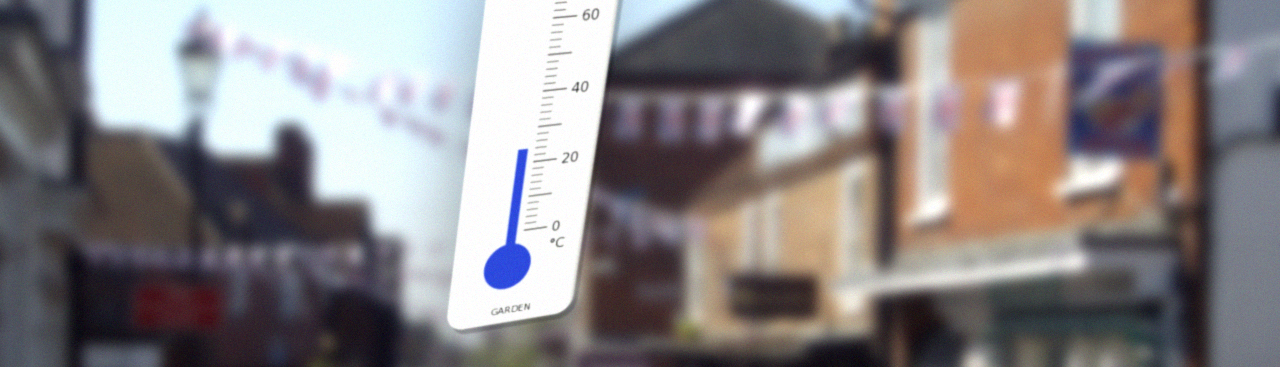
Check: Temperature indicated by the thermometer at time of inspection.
24 °C
